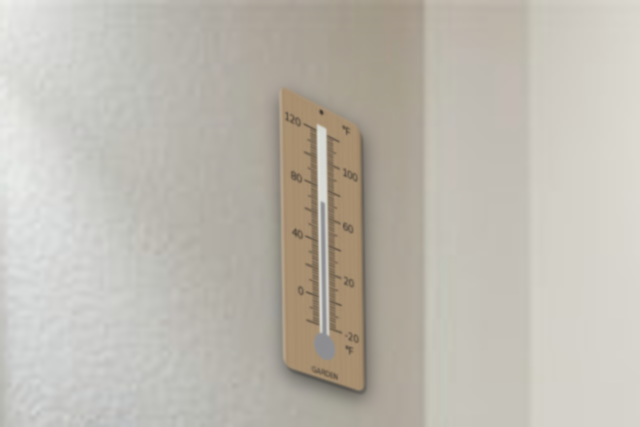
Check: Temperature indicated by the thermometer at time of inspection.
70 °F
